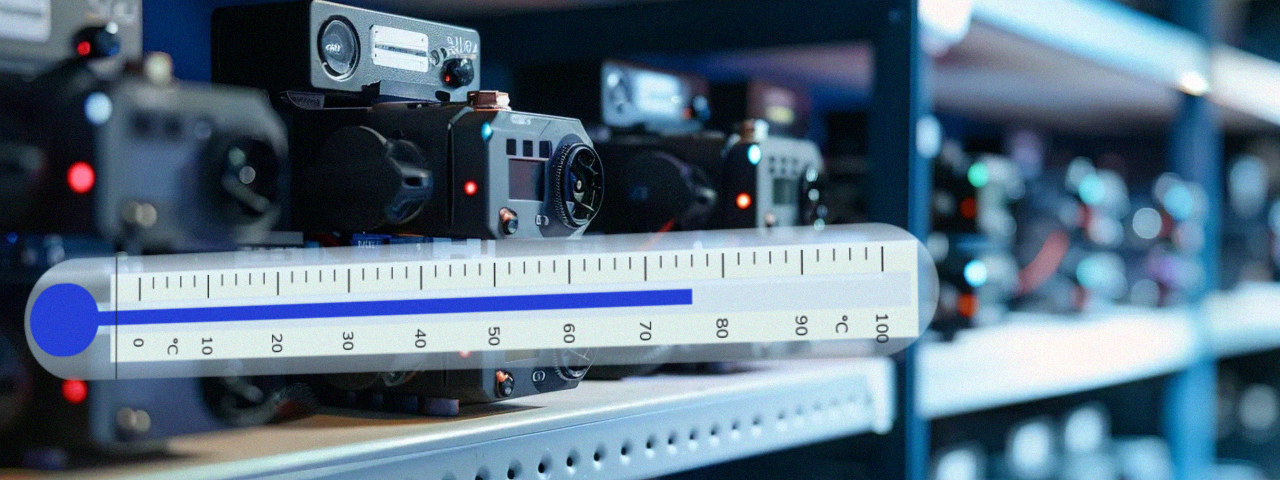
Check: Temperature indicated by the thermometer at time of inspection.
76 °C
